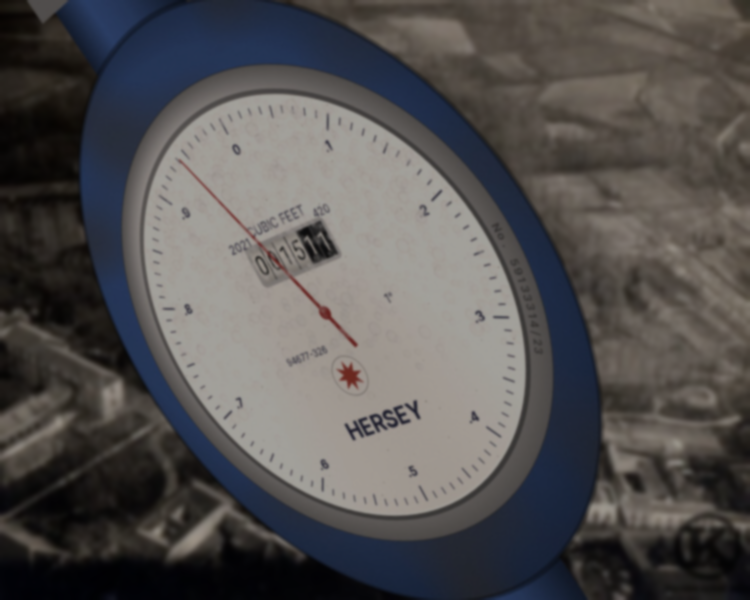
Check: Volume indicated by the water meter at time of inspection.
1510.94 ft³
